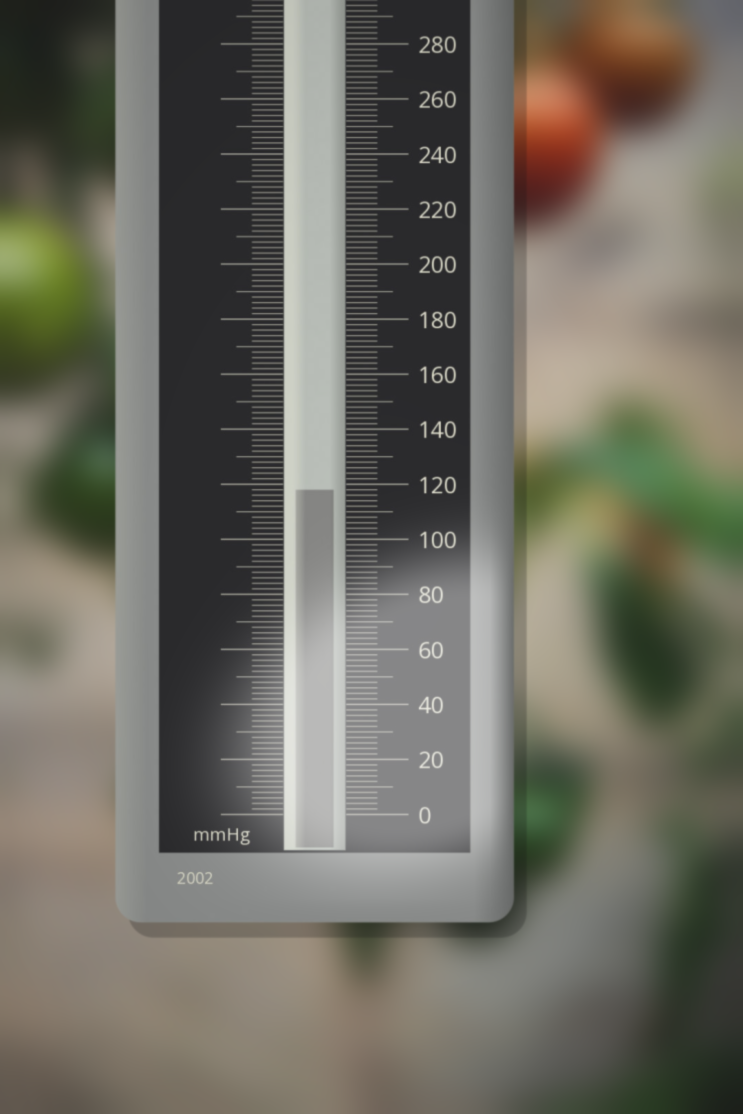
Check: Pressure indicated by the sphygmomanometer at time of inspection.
118 mmHg
